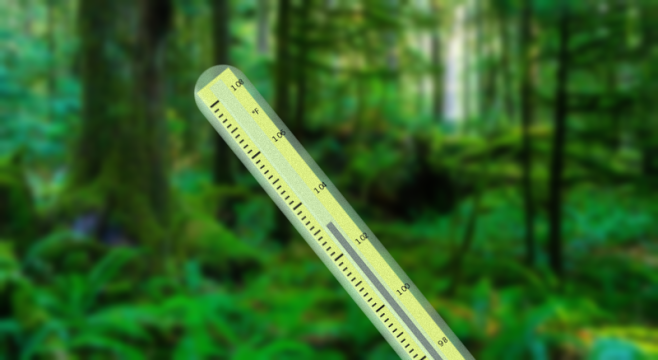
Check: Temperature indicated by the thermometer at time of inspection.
103 °F
